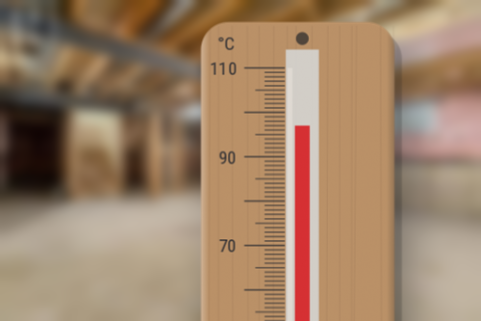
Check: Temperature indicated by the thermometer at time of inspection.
97 °C
